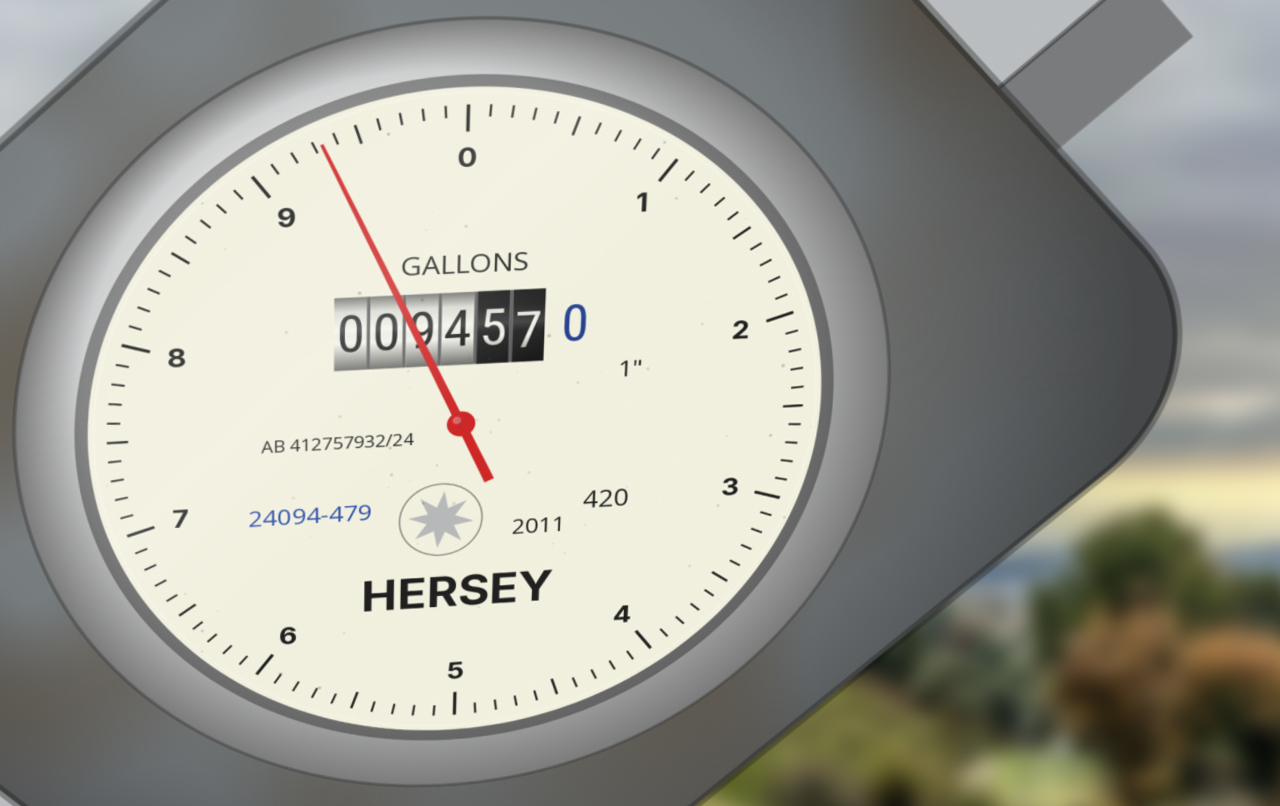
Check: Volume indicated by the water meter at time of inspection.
94569.3 gal
